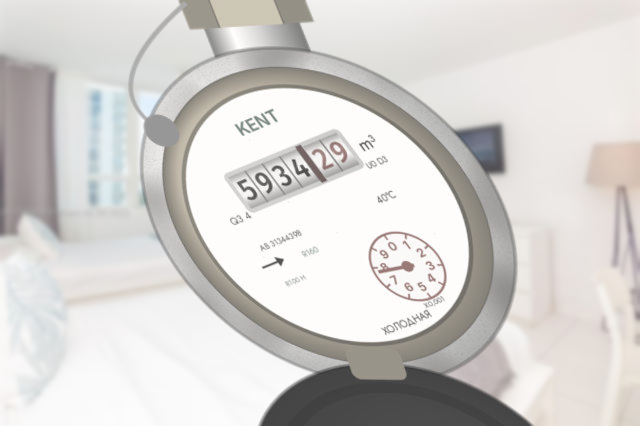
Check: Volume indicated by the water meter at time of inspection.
5934.297 m³
